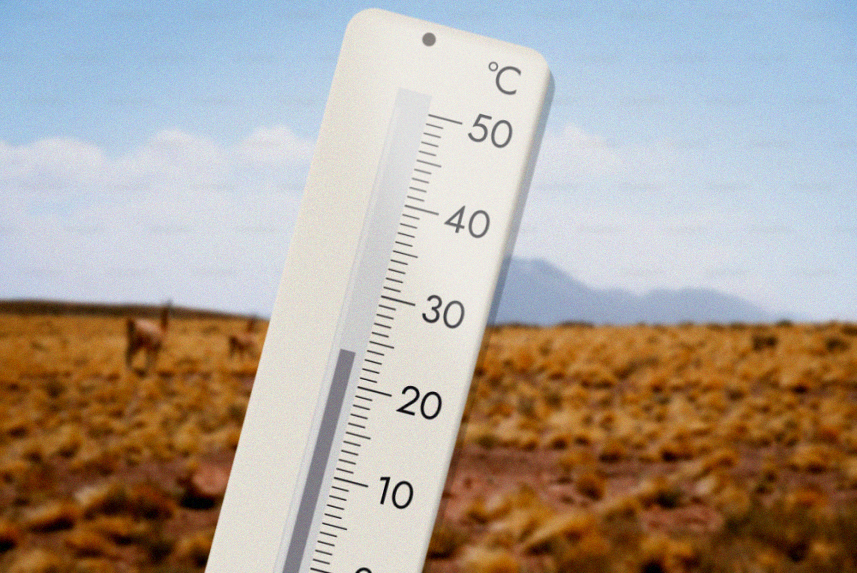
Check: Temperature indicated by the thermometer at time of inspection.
23.5 °C
